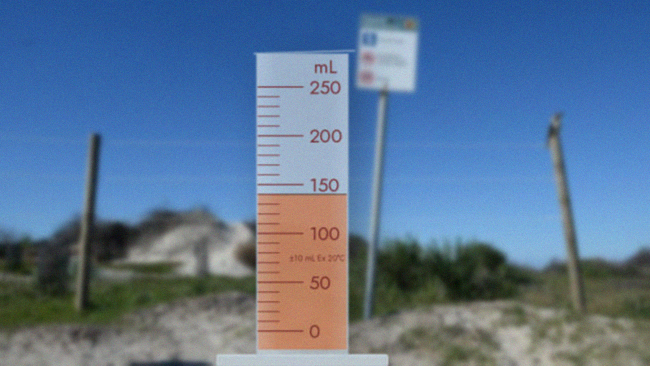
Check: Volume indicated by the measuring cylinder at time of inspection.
140 mL
